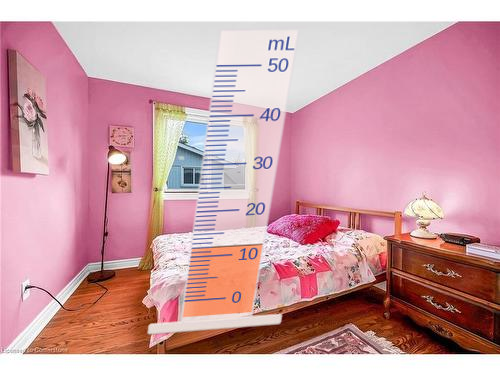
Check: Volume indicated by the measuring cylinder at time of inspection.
12 mL
